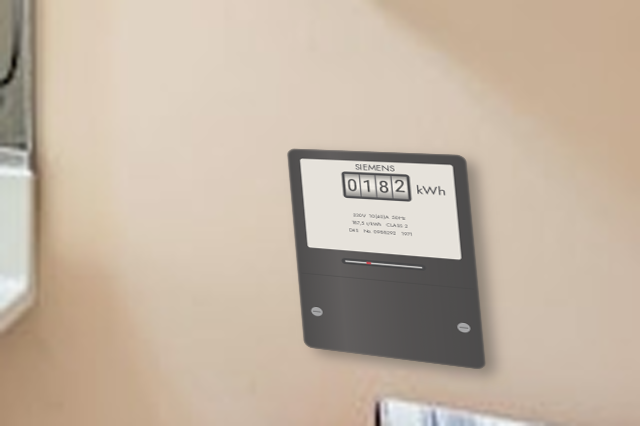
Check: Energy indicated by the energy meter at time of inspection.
182 kWh
